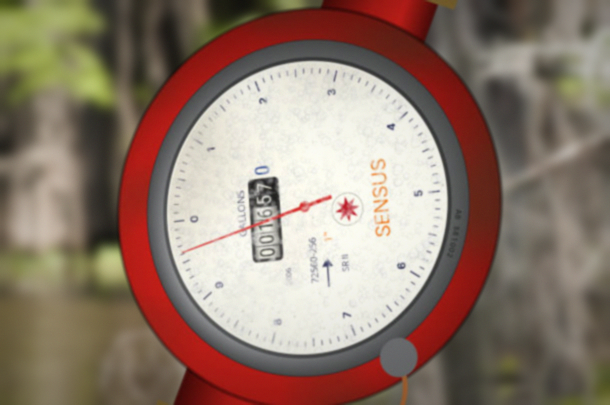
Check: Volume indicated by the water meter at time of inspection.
16569.6 gal
